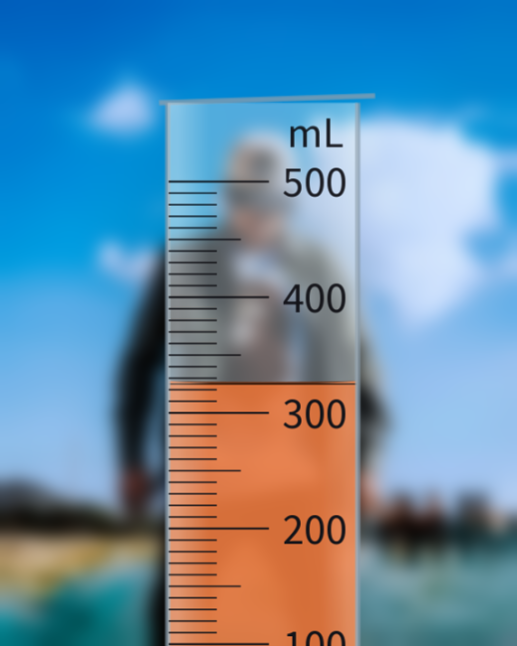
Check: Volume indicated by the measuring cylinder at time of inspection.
325 mL
